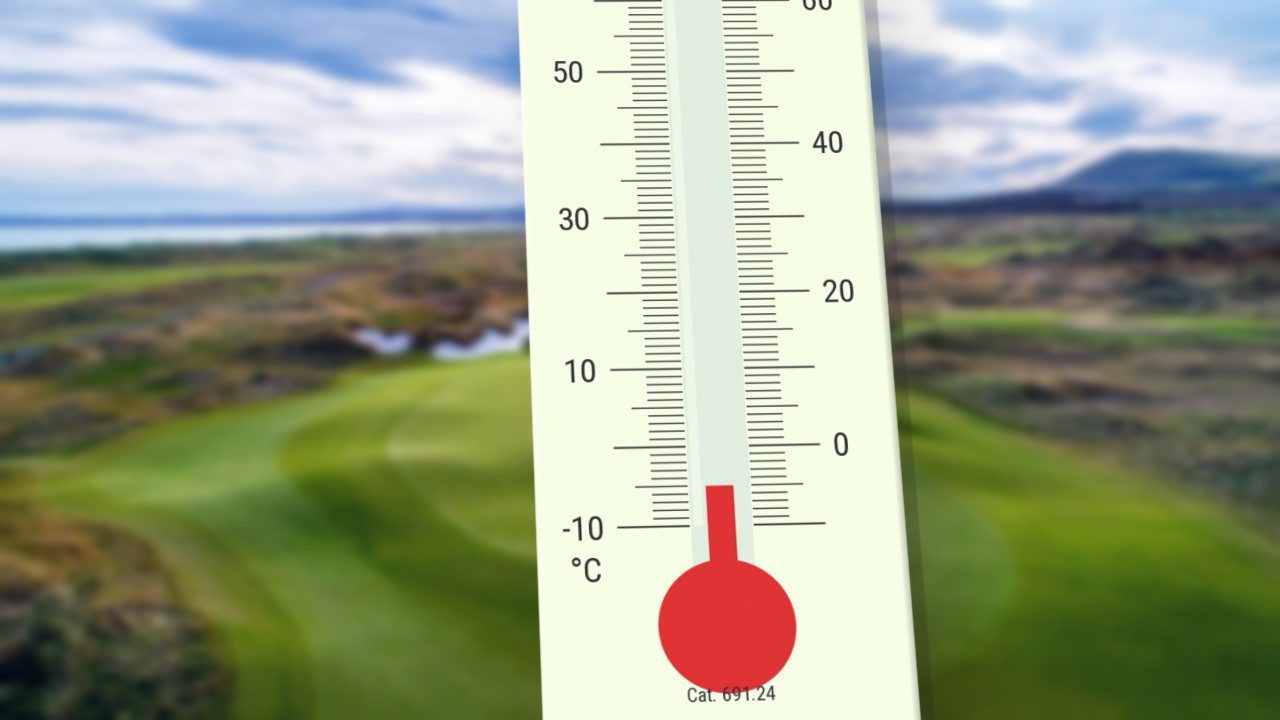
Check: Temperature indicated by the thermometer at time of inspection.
-5 °C
